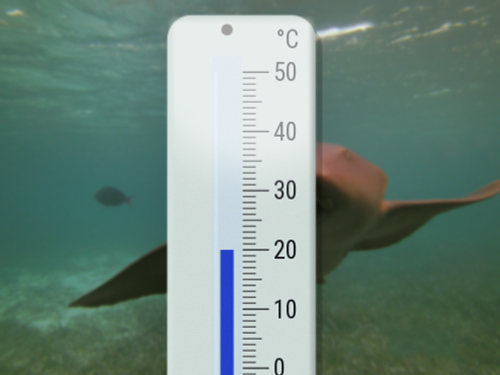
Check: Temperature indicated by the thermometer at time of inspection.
20 °C
